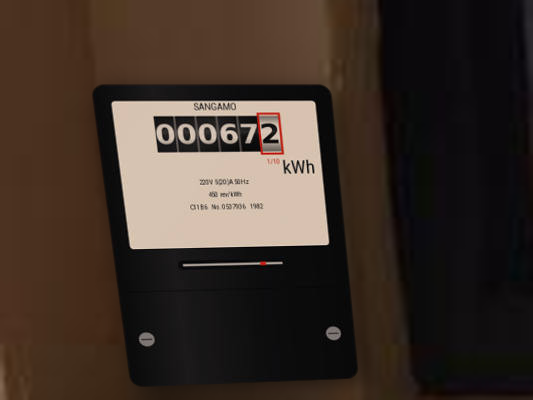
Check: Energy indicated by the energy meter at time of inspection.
67.2 kWh
